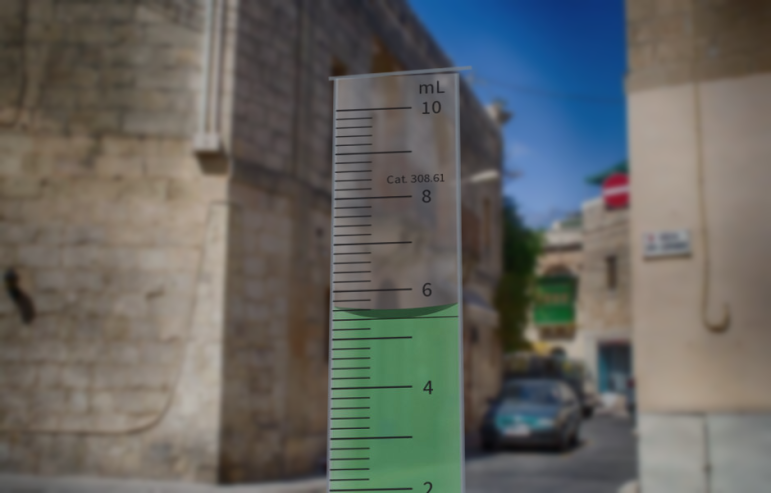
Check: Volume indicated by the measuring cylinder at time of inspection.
5.4 mL
